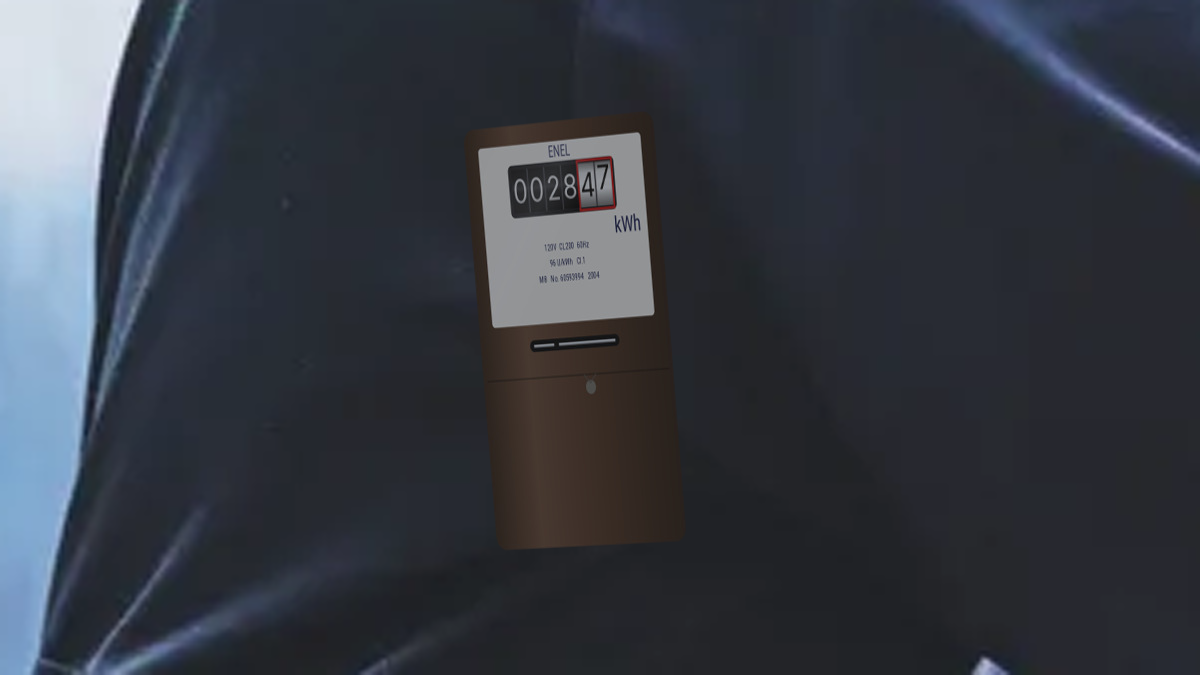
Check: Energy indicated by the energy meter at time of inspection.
28.47 kWh
